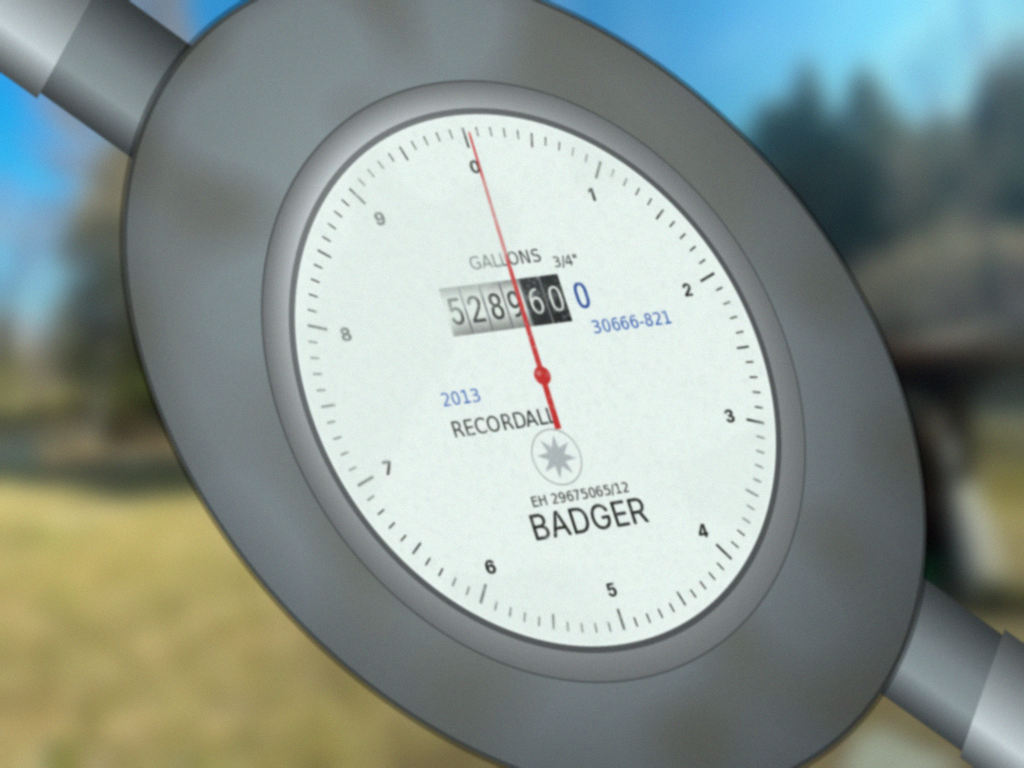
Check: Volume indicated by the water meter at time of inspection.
5289600.0 gal
